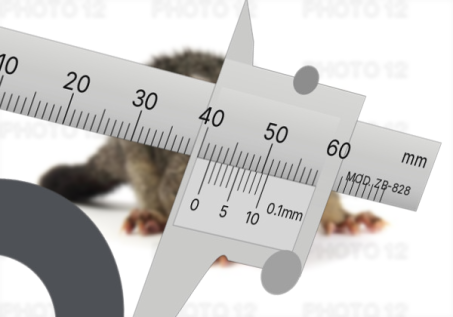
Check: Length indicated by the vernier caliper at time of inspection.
42.0 mm
